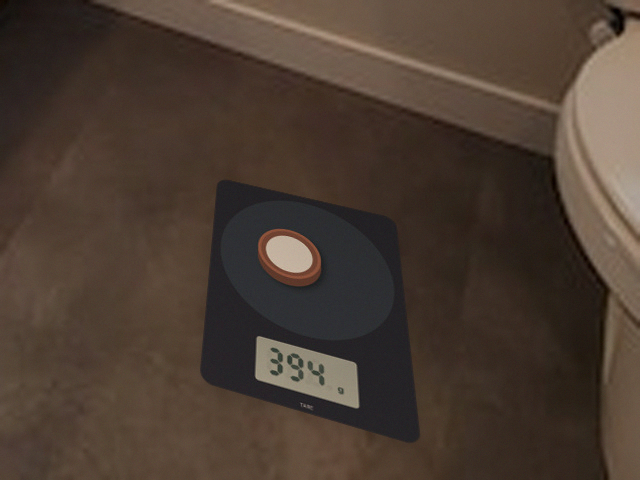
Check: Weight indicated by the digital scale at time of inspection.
394 g
